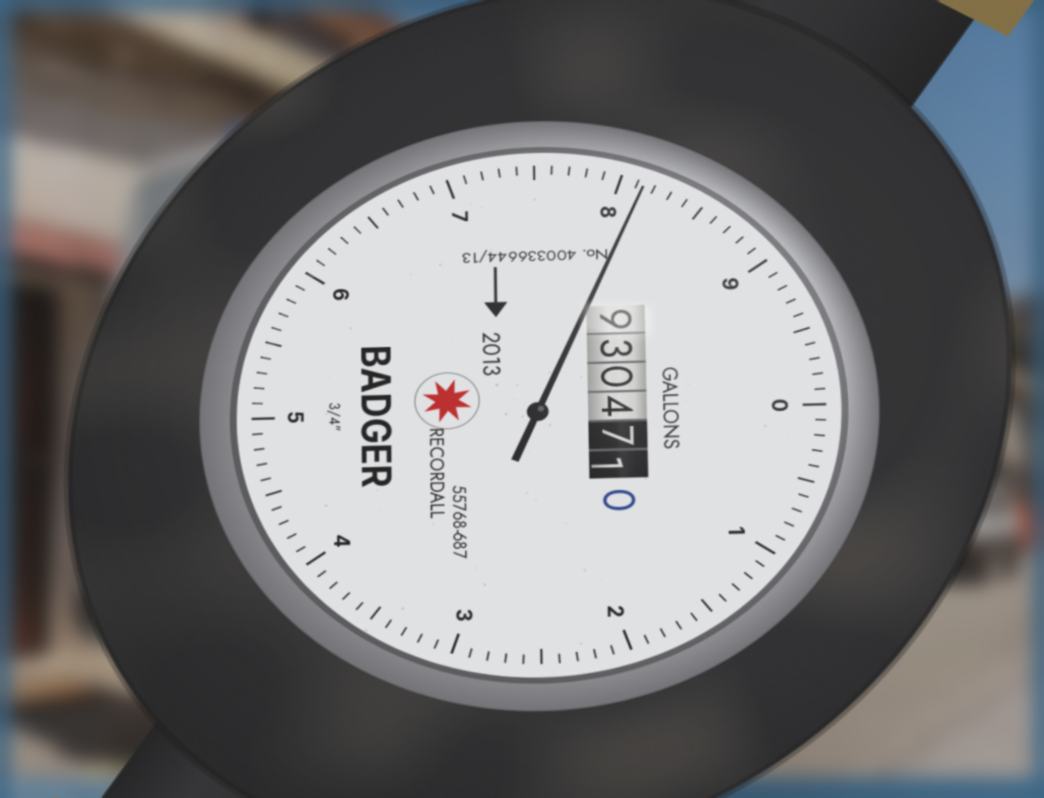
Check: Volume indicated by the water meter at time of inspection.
9304708.1 gal
